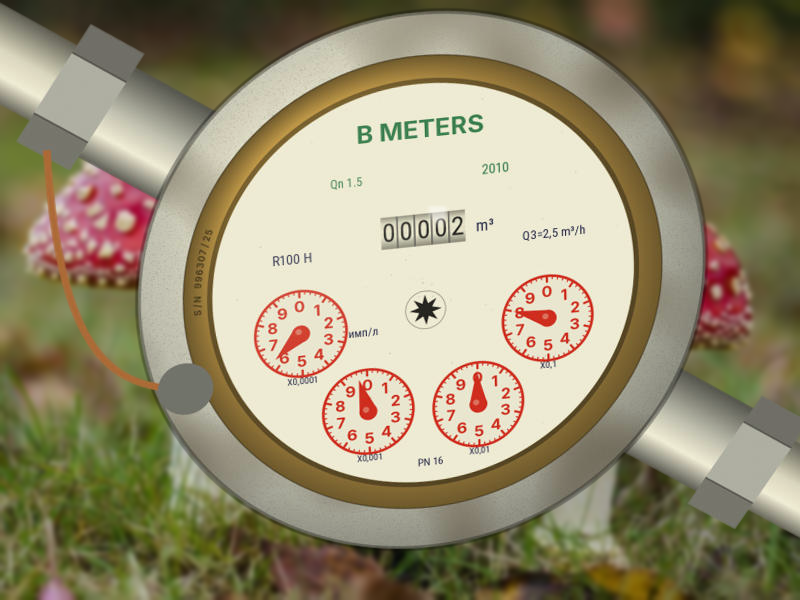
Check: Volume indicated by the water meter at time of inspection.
2.7996 m³
